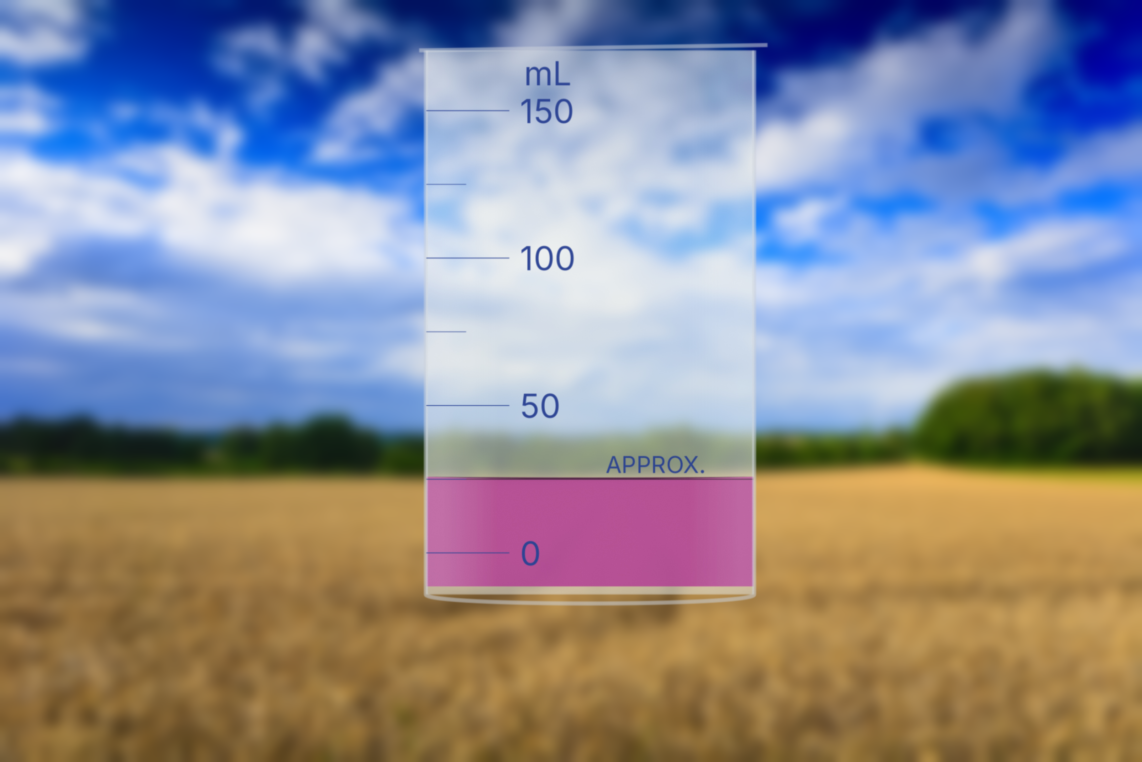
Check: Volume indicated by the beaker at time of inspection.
25 mL
